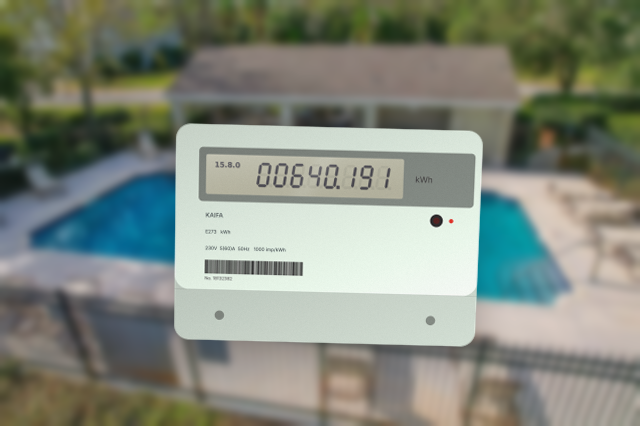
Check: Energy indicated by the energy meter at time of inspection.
640.191 kWh
